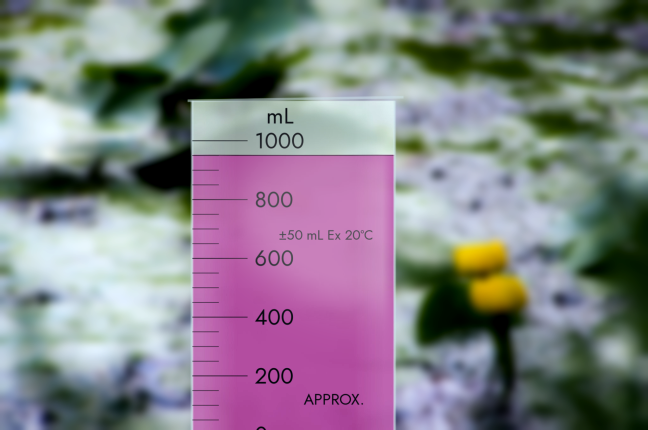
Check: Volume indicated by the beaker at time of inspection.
950 mL
